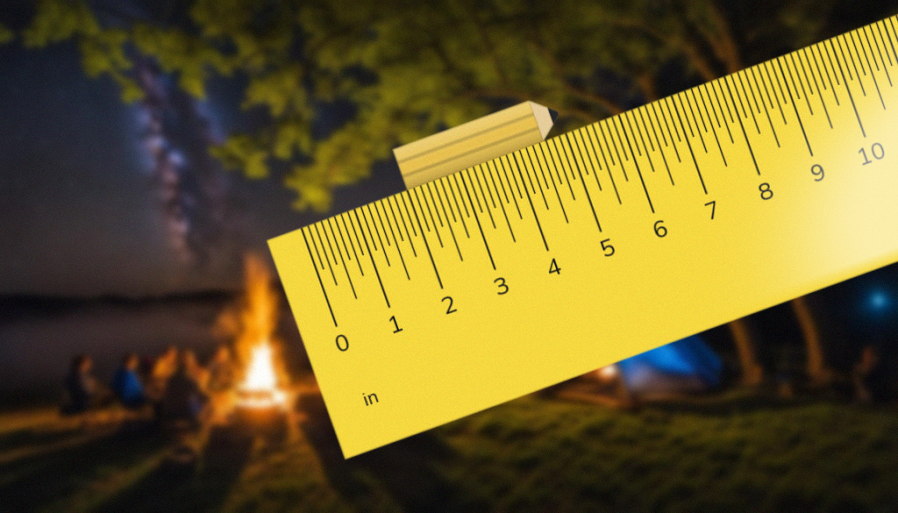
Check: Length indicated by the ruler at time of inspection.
3 in
